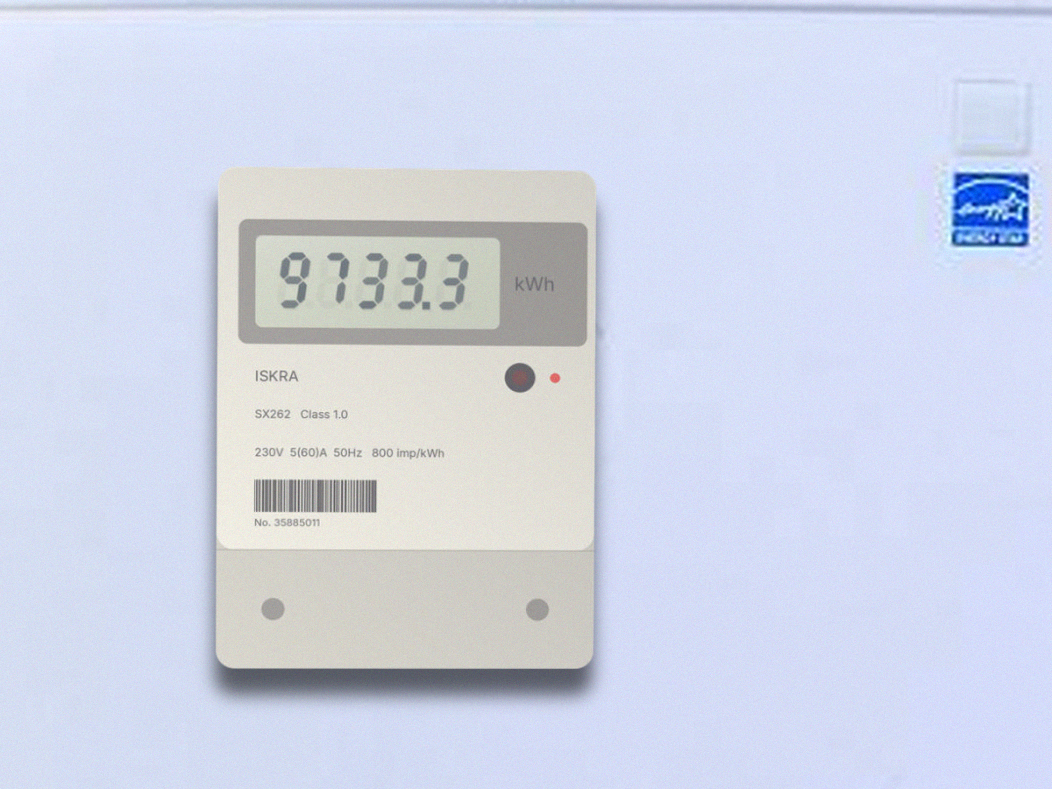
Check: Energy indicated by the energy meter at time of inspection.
9733.3 kWh
